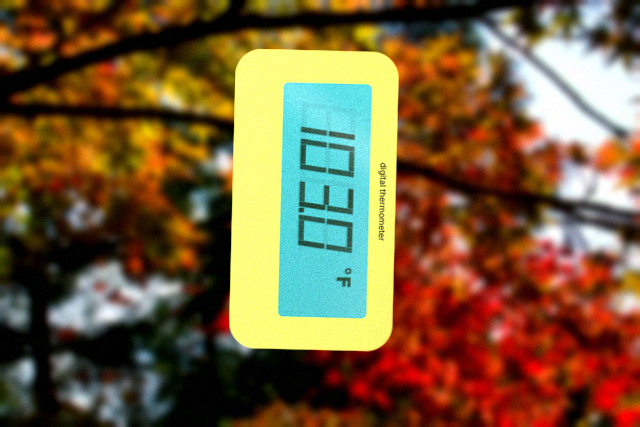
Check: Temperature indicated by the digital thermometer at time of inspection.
103.0 °F
